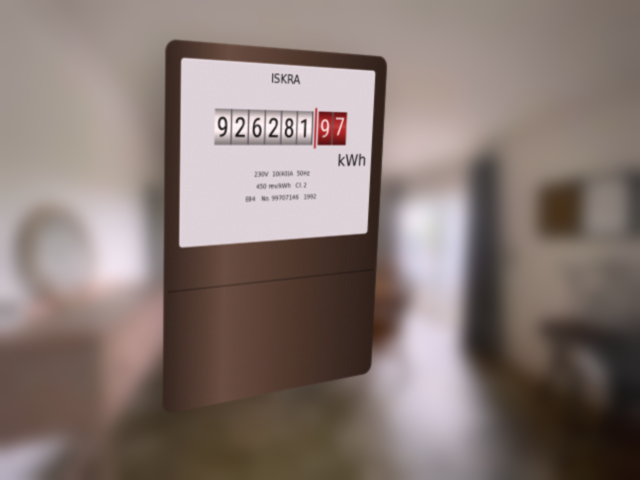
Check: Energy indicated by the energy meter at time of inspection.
926281.97 kWh
